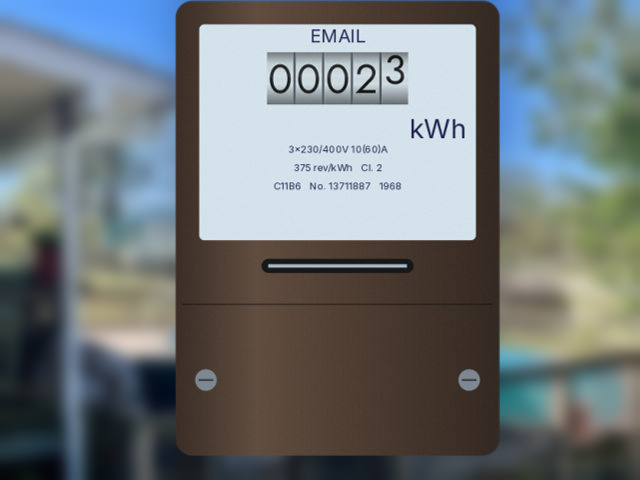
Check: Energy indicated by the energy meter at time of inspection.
23 kWh
